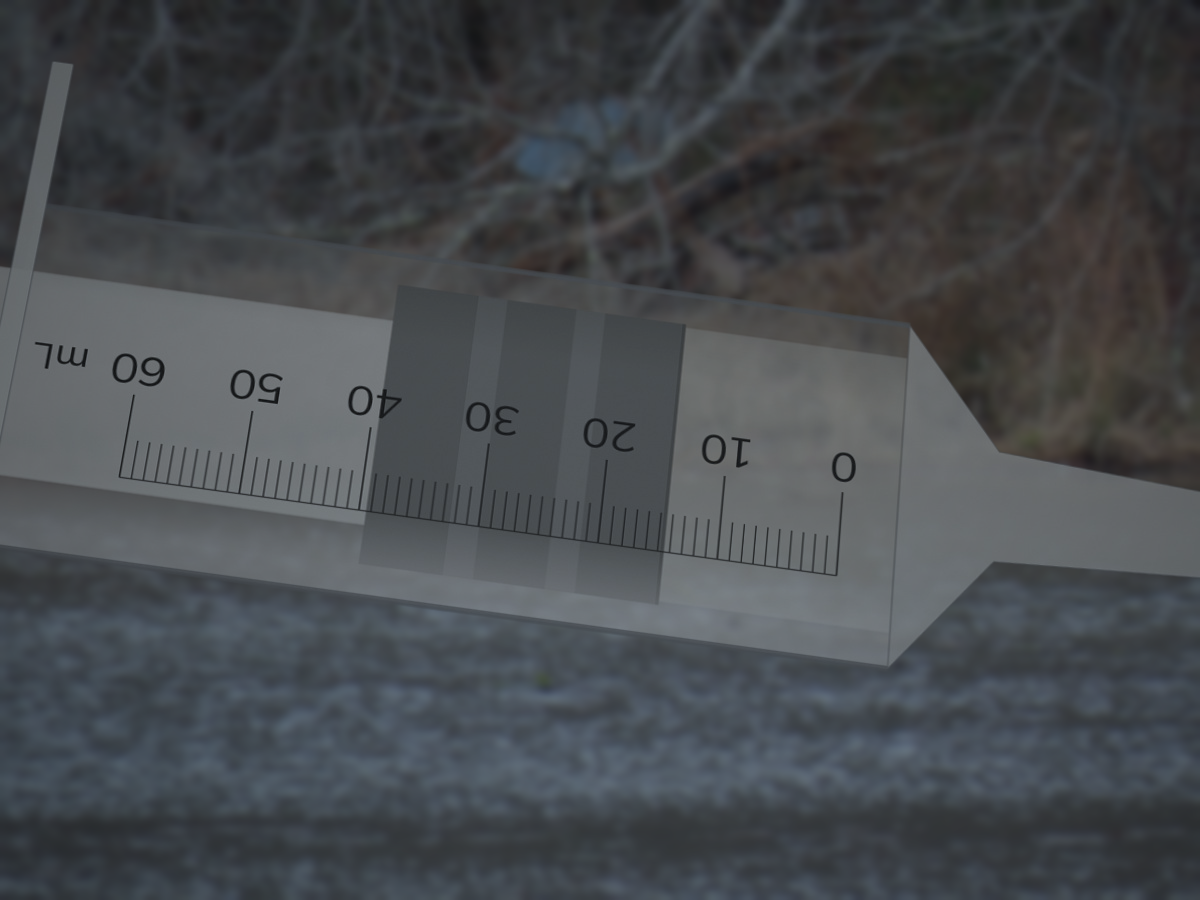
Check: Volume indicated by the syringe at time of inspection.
14.5 mL
